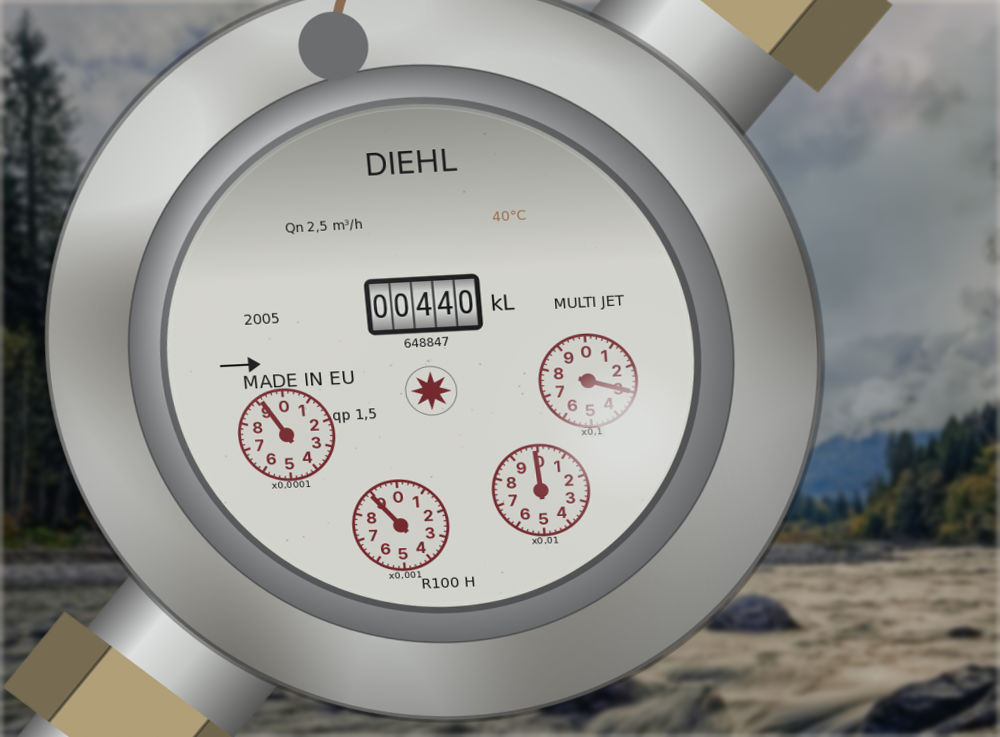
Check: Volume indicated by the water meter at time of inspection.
440.2989 kL
